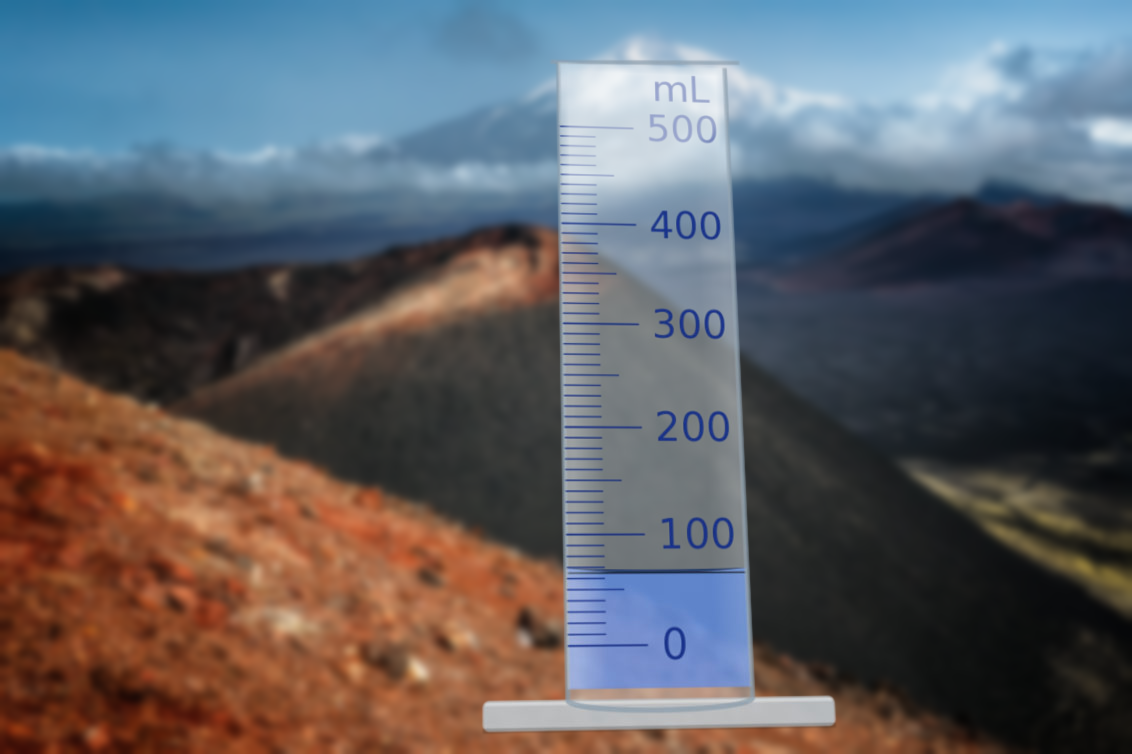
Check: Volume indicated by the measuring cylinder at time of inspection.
65 mL
